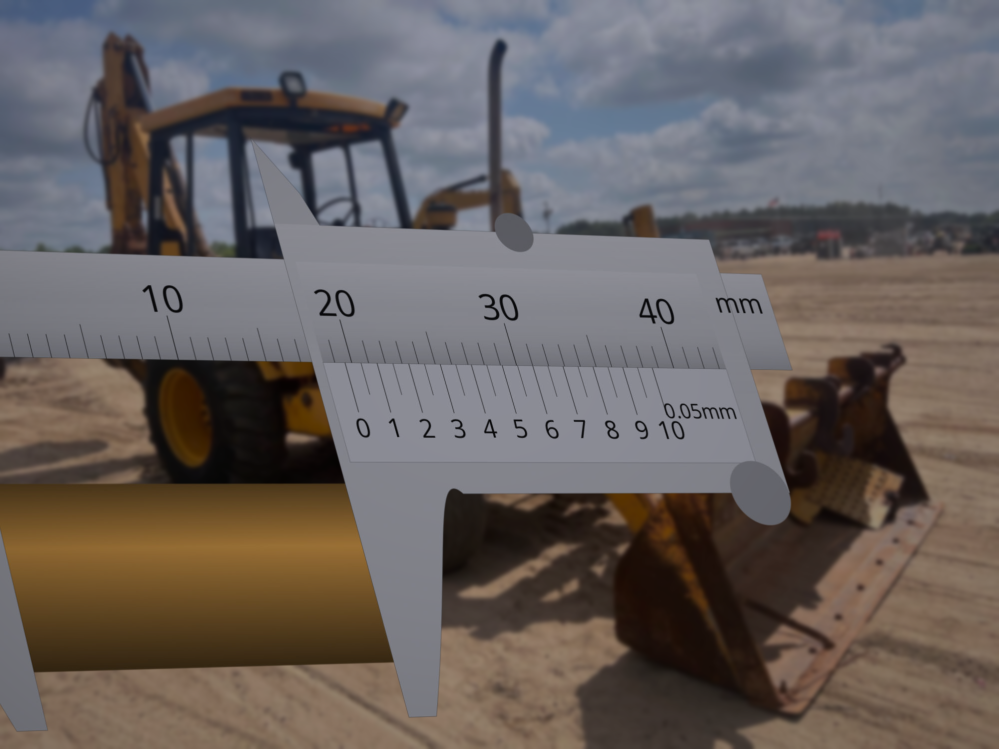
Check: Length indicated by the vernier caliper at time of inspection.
19.6 mm
